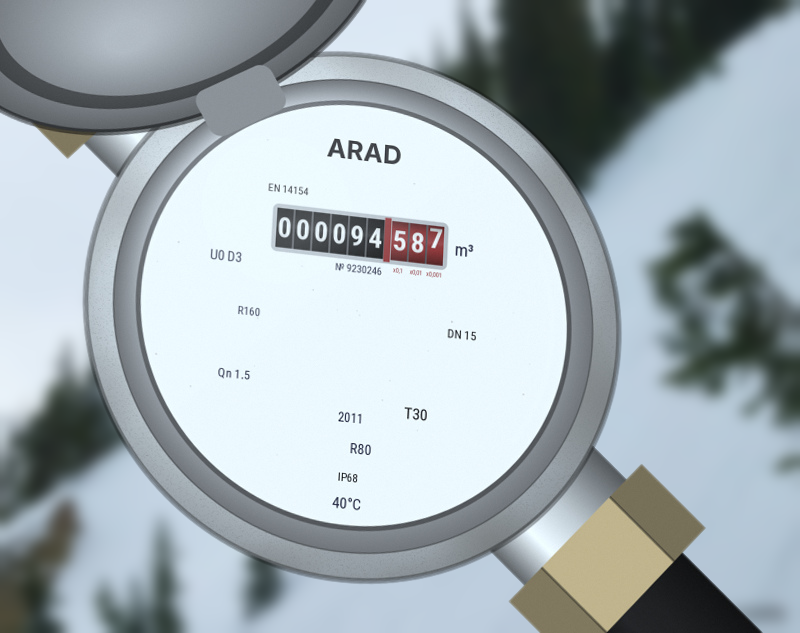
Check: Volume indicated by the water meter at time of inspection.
94.587 m³
